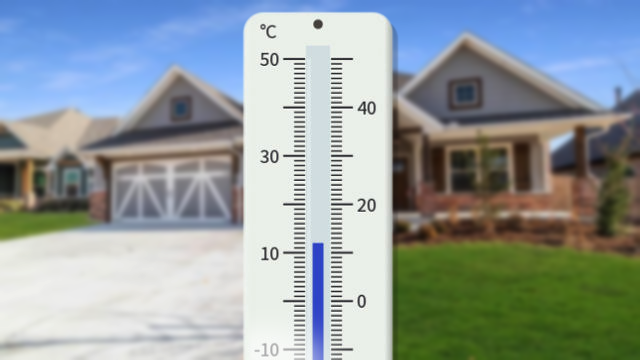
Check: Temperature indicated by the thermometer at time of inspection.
12 °C
